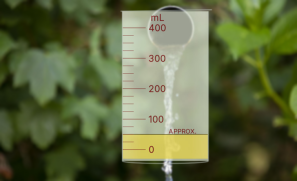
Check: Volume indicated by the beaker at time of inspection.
50 mL
